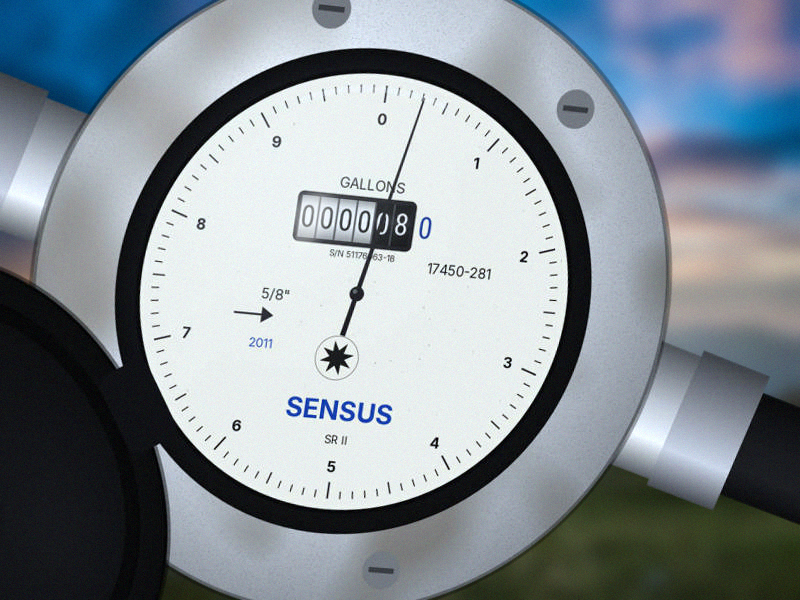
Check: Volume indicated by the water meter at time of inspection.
80.3 gal
